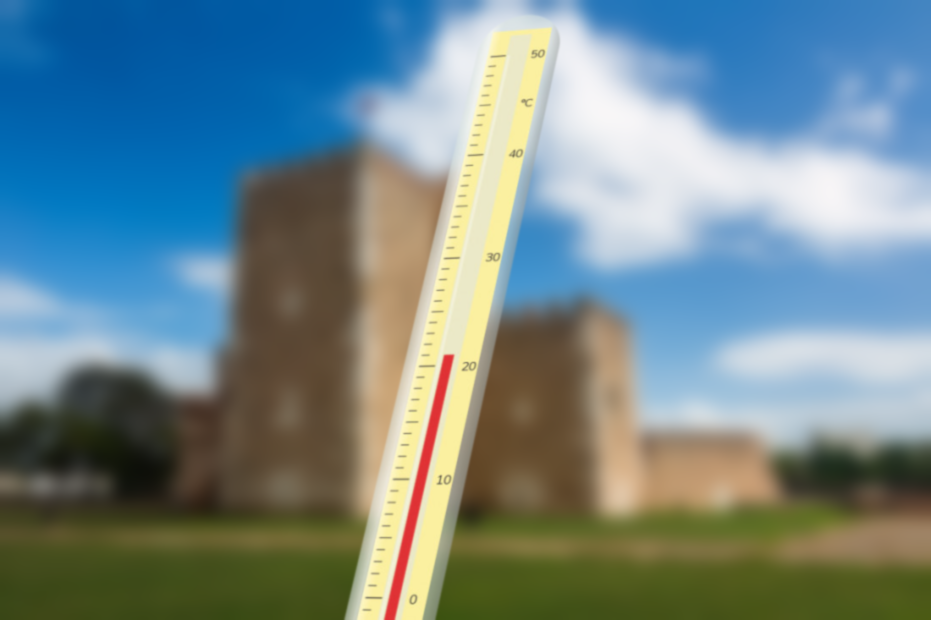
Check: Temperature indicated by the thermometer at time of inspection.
21 °C
